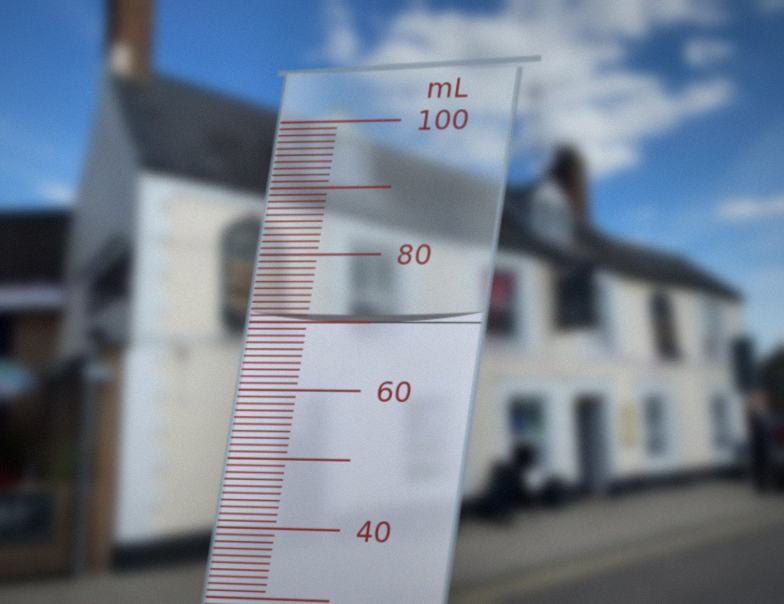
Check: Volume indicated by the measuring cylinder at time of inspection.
70 mL
